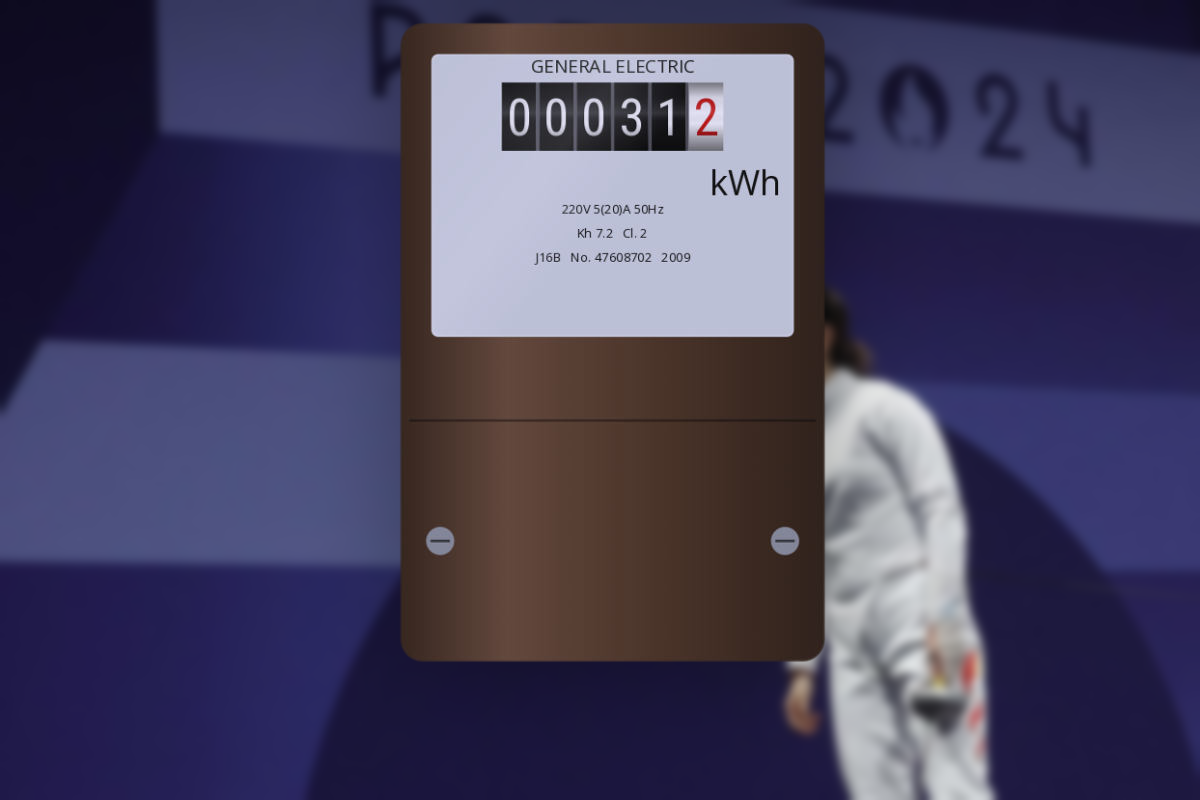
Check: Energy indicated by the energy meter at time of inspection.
31.2 kWh
